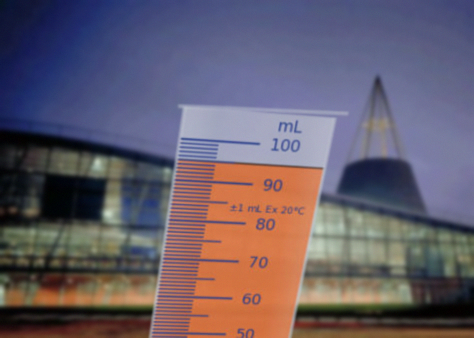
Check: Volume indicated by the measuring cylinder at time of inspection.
95 mL
